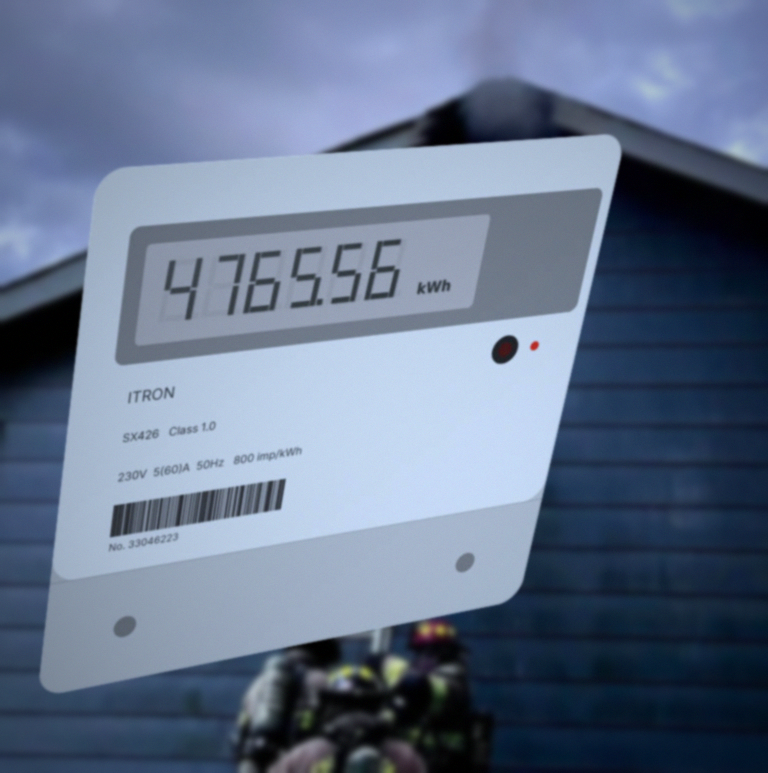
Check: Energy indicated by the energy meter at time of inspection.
4765.56 kWh
